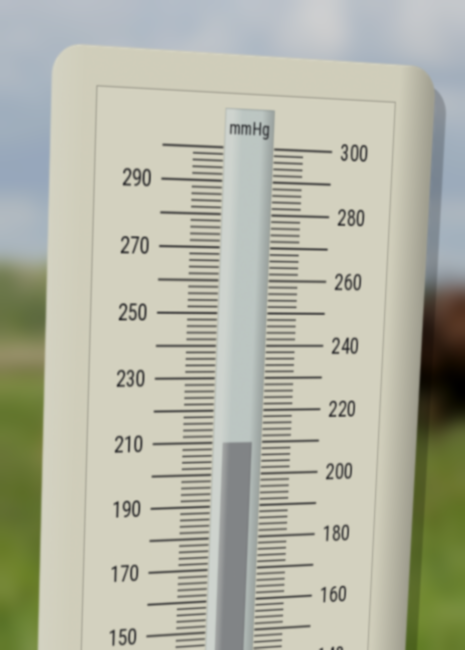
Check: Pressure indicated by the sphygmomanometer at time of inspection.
210 mmHg
